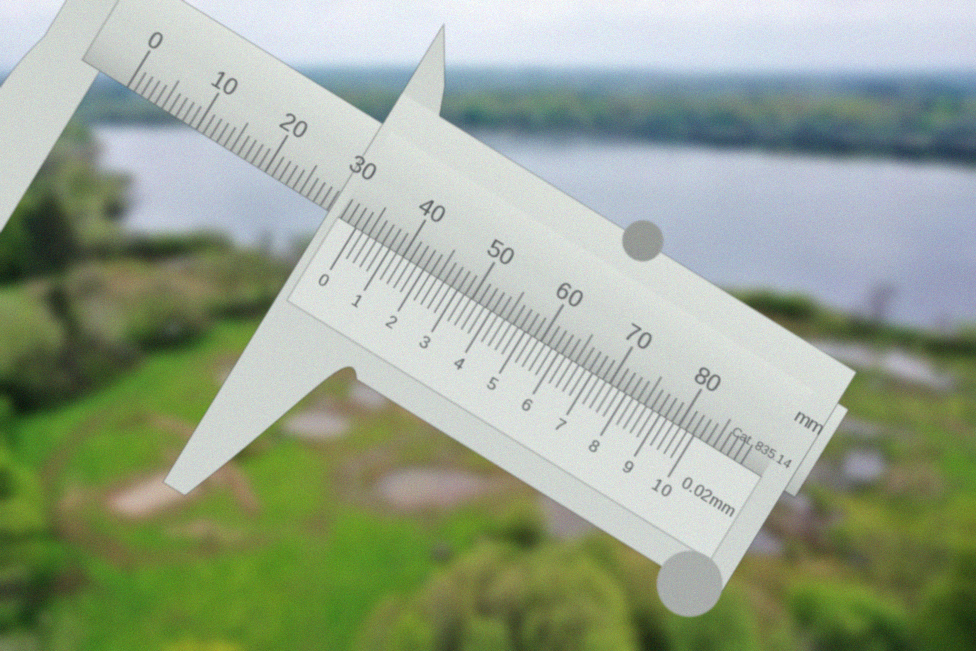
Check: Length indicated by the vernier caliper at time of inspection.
33.2 mm
